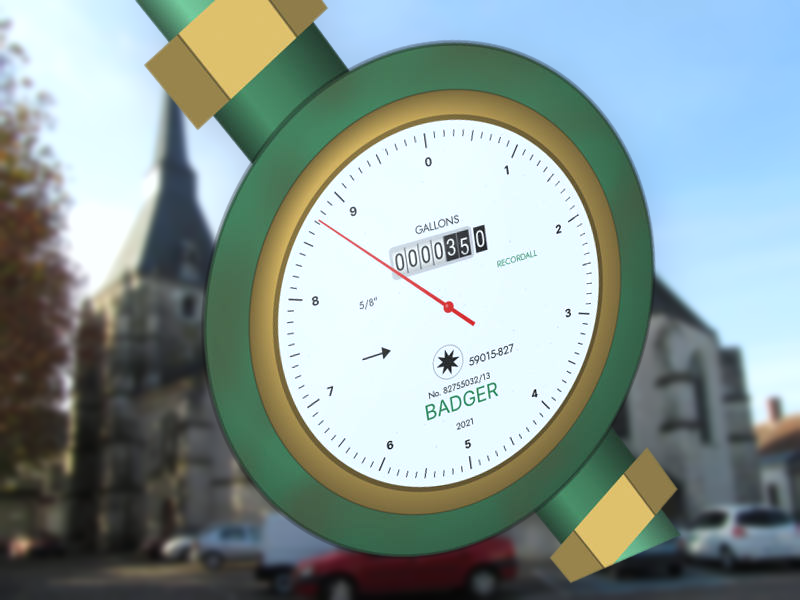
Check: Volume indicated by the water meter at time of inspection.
348.7 gal
